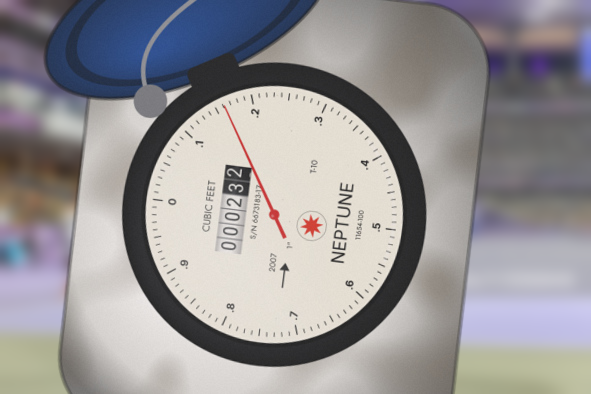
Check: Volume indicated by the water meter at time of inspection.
232.16 ft³
